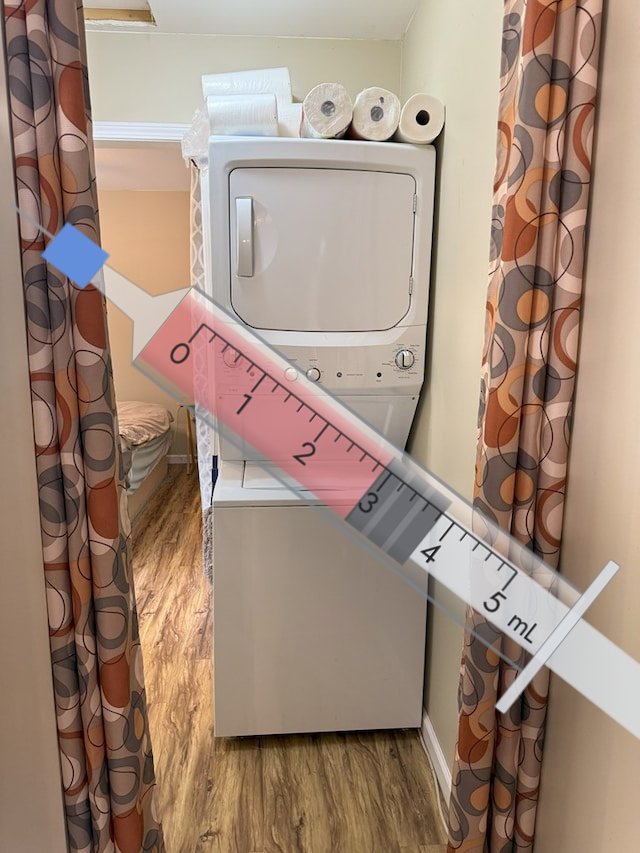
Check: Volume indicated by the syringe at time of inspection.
2.9 mL
